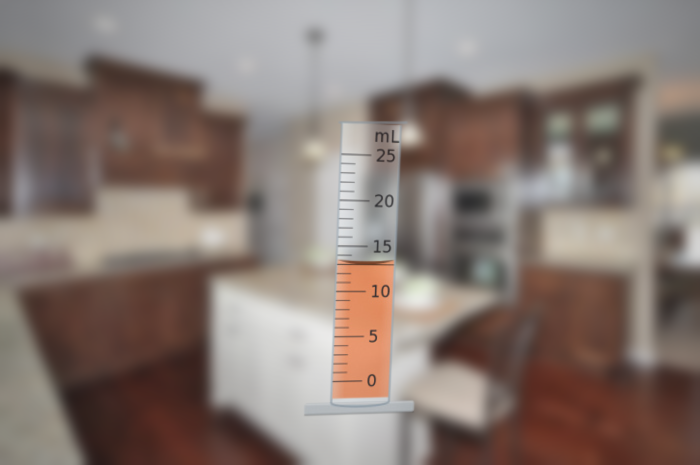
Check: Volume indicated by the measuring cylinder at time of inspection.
13 mL
